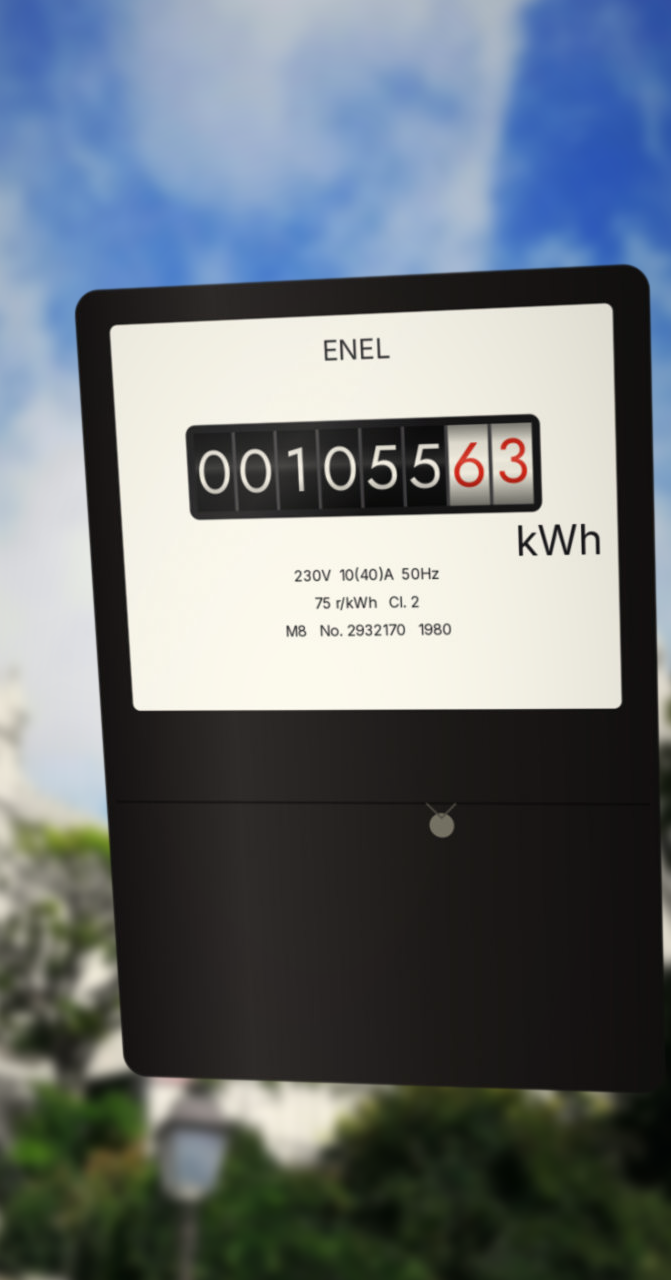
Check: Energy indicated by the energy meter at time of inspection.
1055.63 kWh
